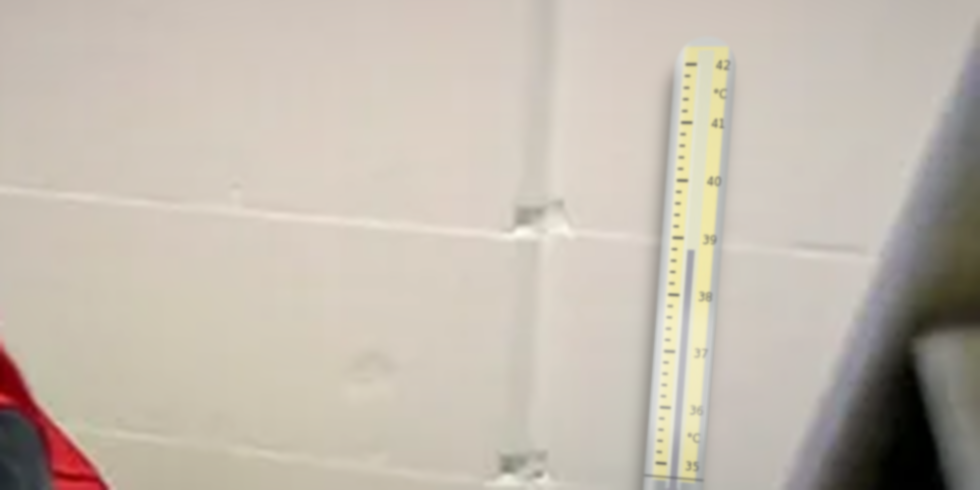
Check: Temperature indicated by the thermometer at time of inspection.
38.8 °C
